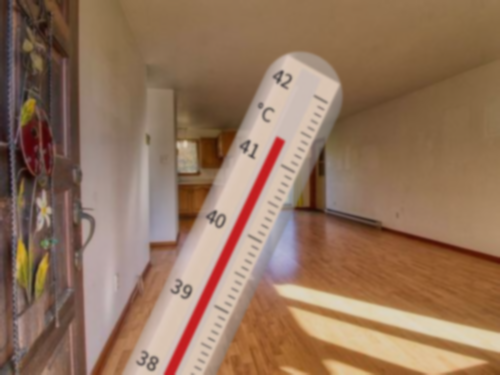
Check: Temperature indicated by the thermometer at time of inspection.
41.3 °C
